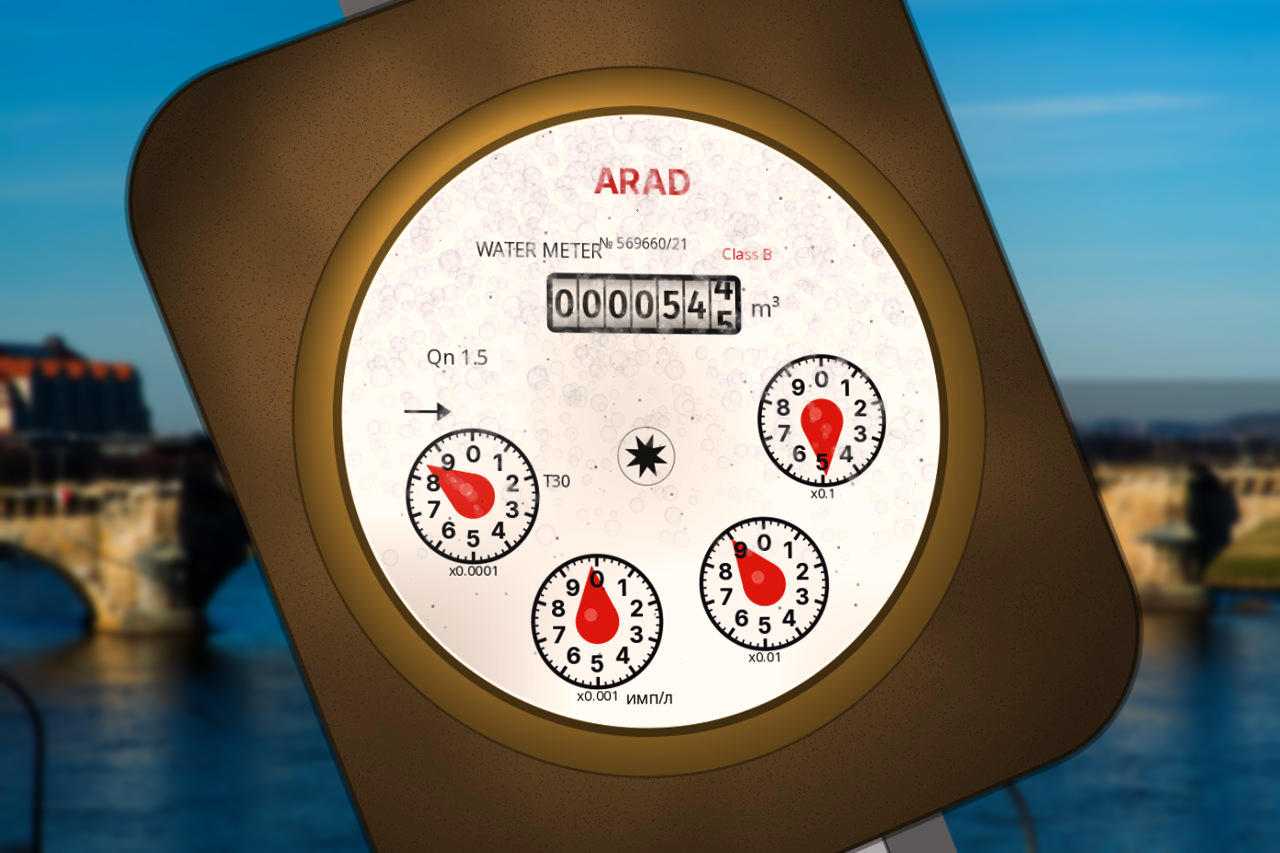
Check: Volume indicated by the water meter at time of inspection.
544.4898 m³
